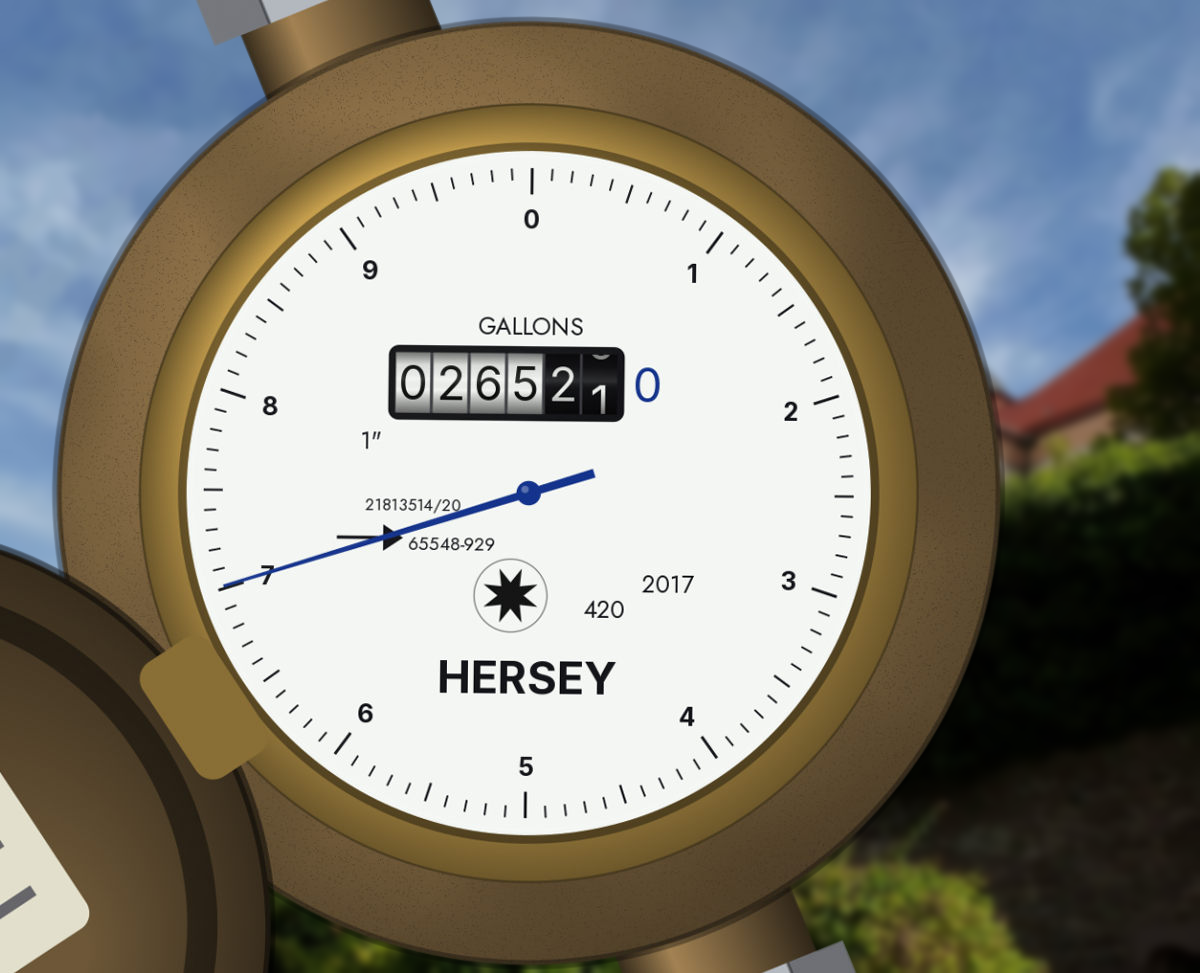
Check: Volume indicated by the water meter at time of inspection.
265207.0 gal
